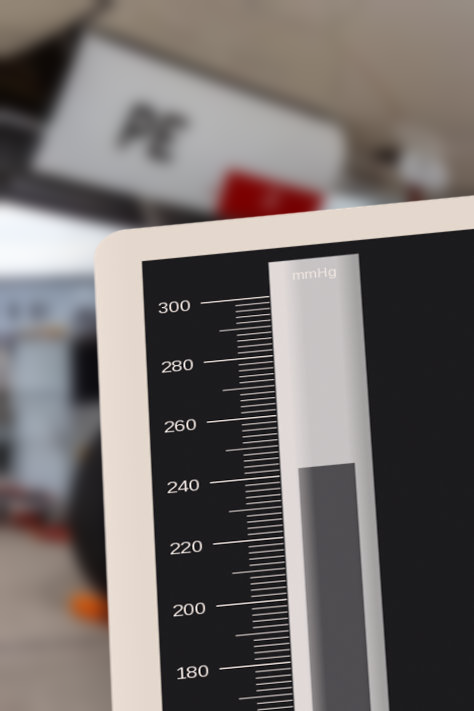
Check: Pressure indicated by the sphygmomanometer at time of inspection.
242 mmHg
